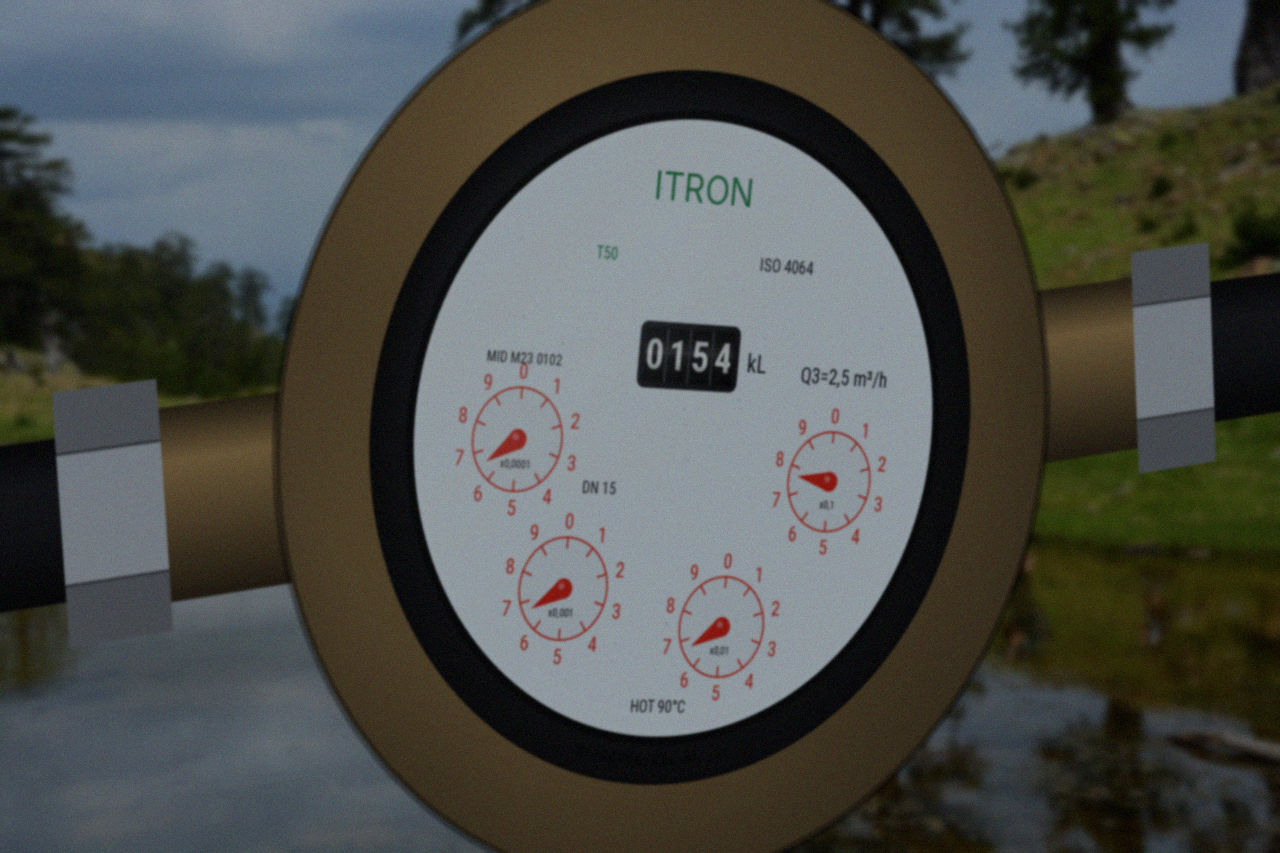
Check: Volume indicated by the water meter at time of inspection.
154.7666 kL
